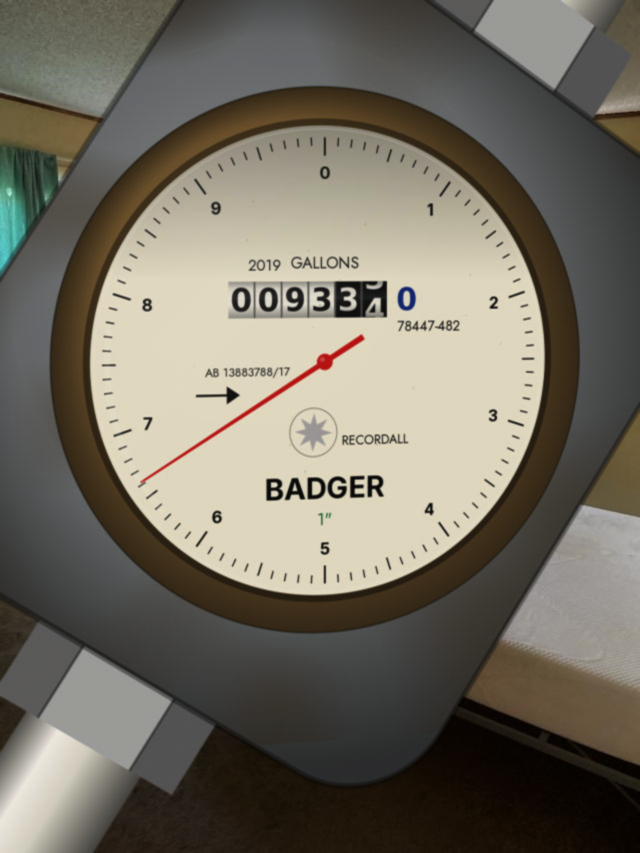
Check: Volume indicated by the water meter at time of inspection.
93336.6 gal
